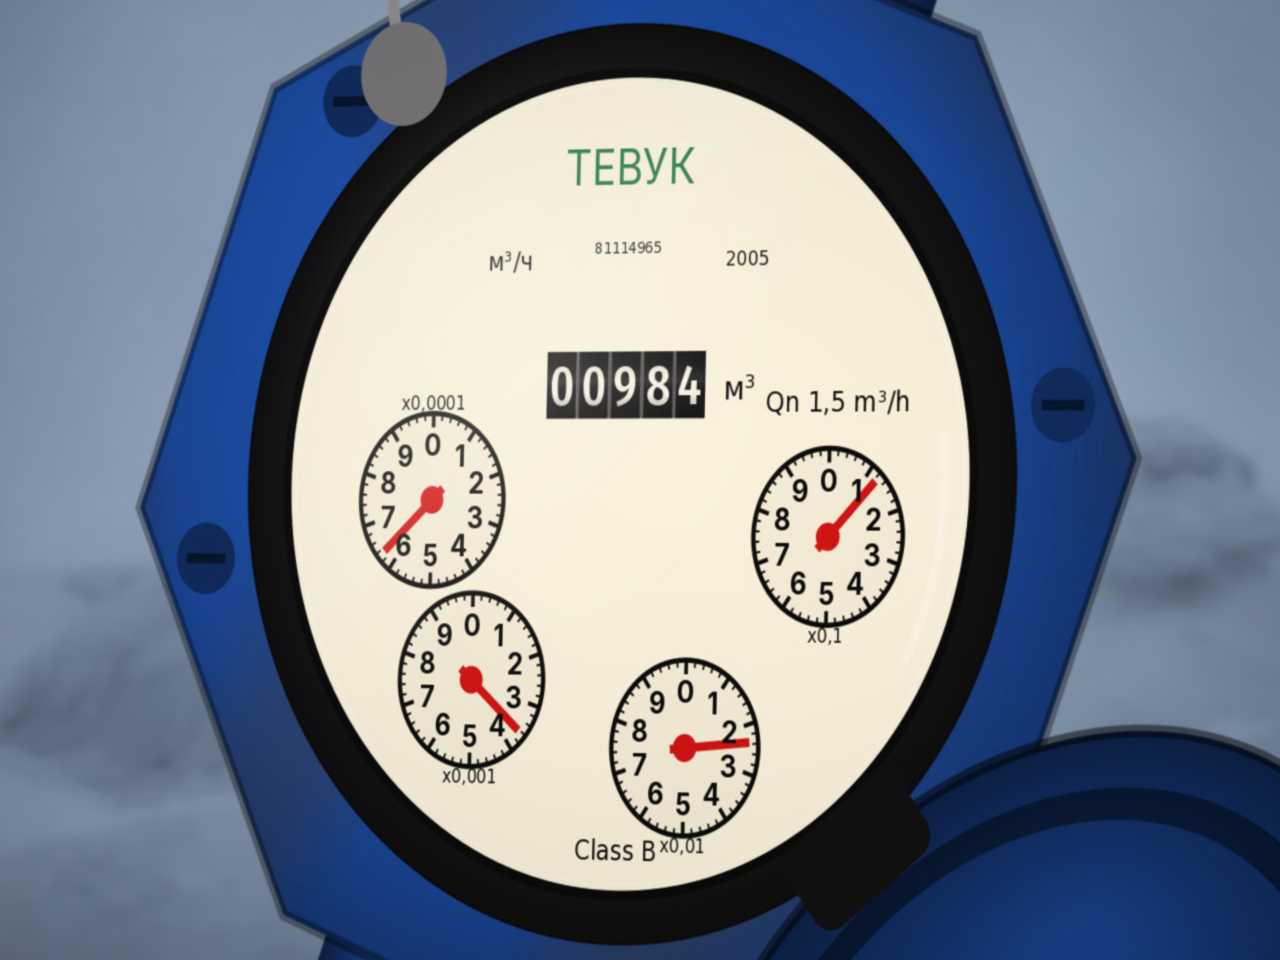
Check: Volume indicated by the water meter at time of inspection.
984.1236 m³
